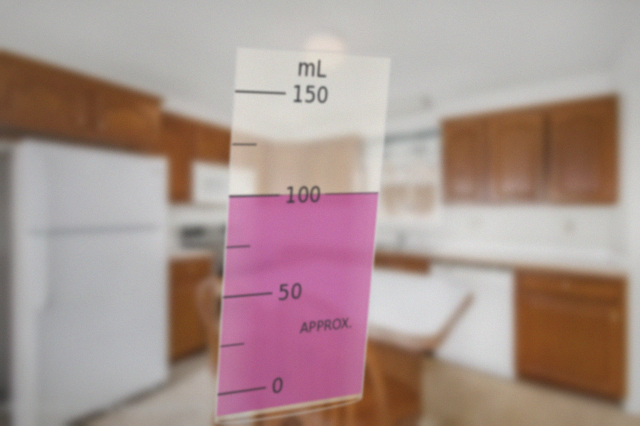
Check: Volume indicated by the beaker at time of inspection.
100 mL
